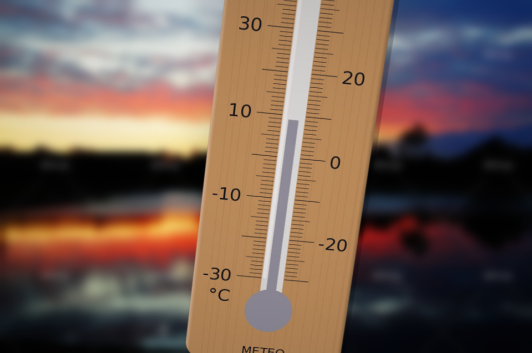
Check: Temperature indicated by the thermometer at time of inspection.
9 °C
